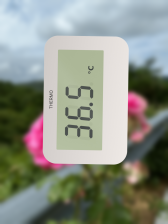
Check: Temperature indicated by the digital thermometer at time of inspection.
36.5 °C
